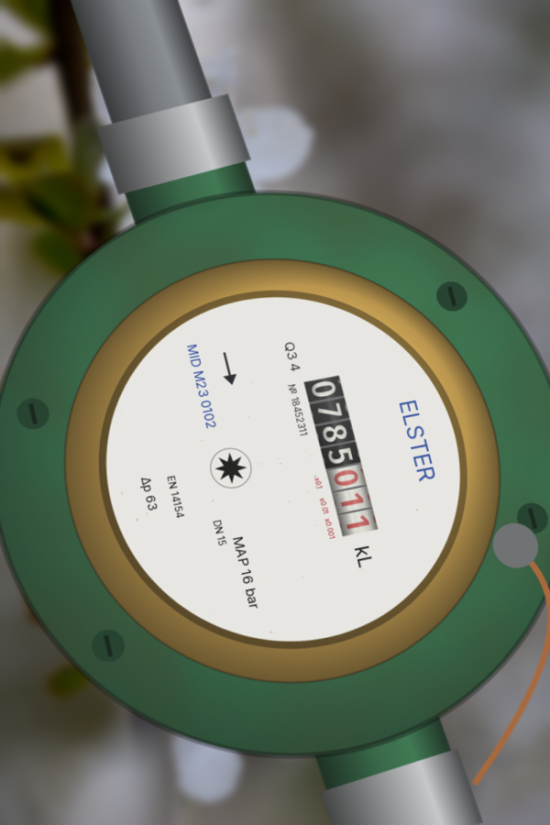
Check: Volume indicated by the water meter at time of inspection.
785.011 kL
